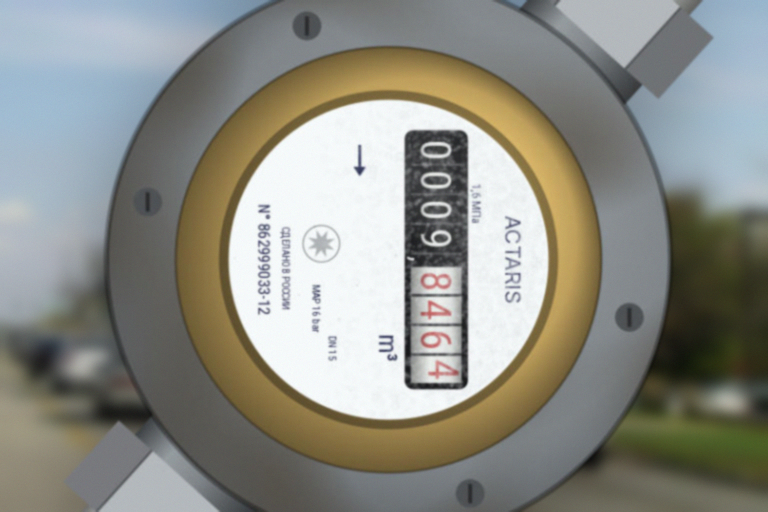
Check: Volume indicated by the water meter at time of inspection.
9.8464 m³
